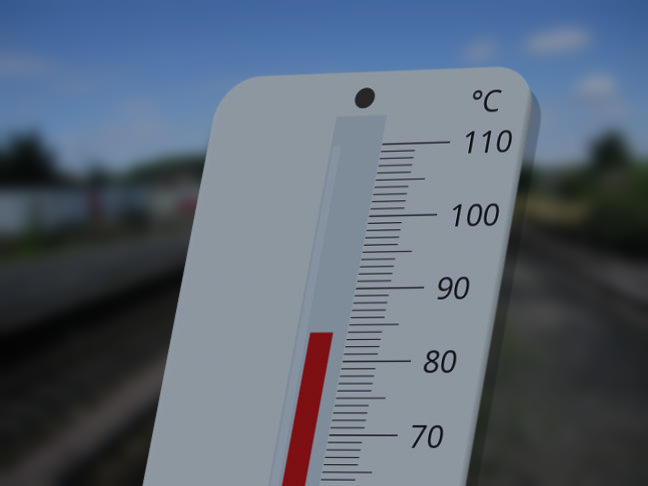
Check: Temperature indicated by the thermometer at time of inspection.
84 °C
